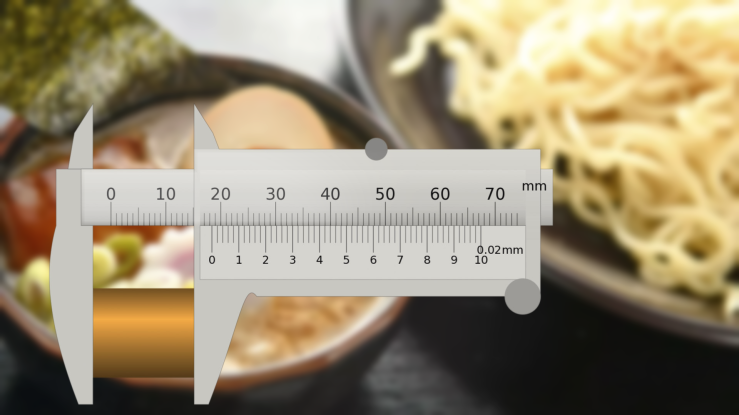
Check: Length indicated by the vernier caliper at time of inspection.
18.4 mm
